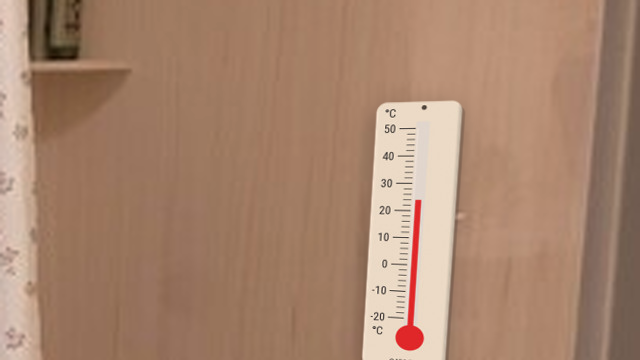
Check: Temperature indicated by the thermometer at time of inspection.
24 °C
